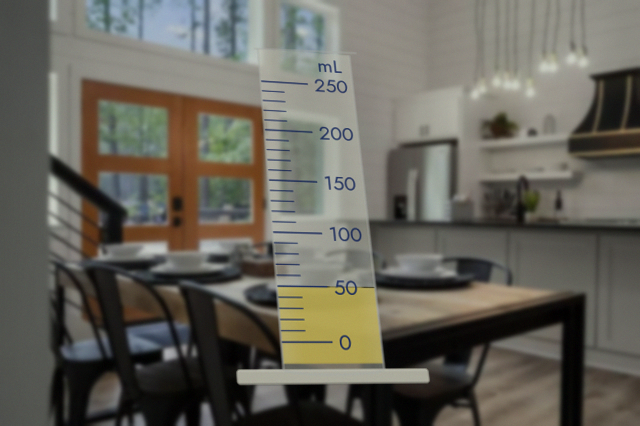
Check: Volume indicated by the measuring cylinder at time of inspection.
50 mL
